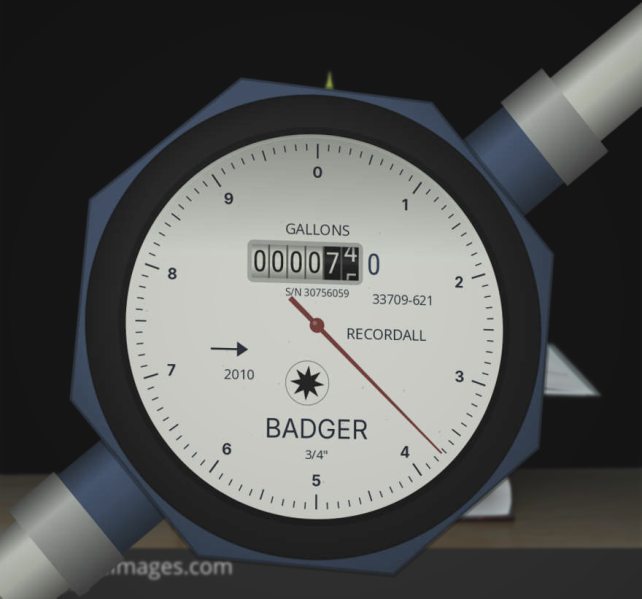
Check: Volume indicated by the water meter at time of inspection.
743.7 gal
